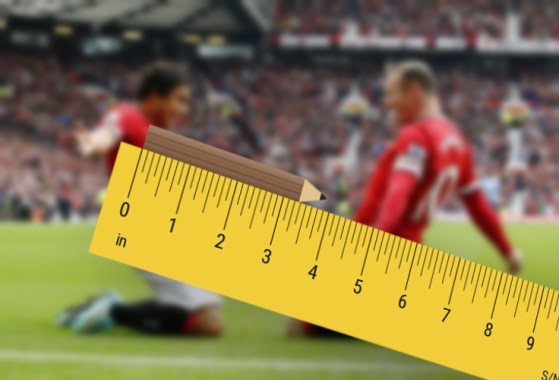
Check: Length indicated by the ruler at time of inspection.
3.875 in
